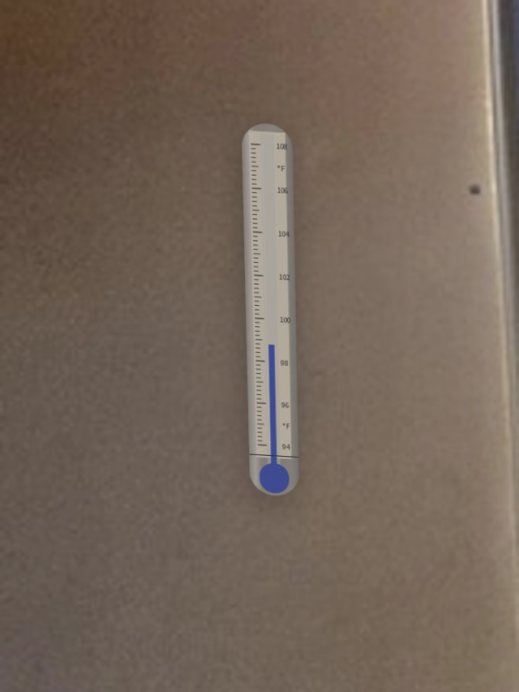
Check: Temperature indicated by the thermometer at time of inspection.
98.8 °F
